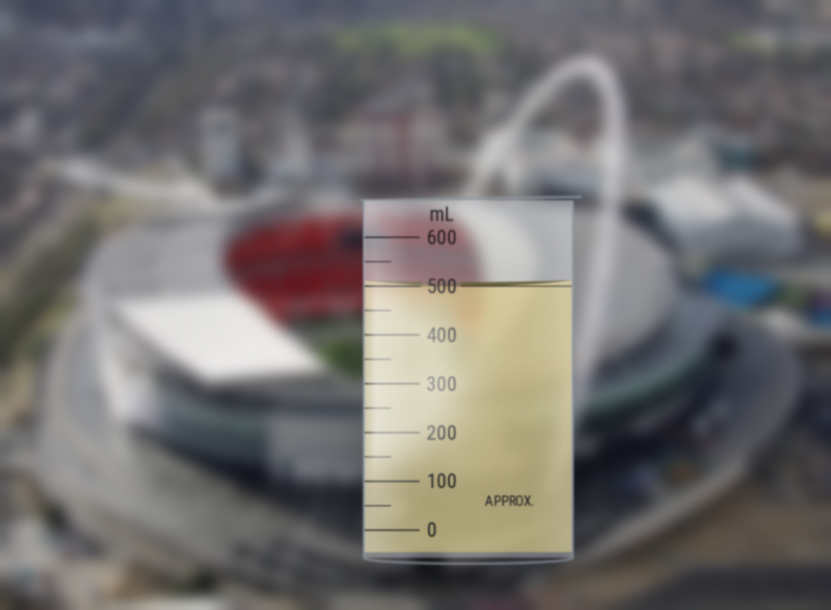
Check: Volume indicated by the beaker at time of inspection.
500 mL
